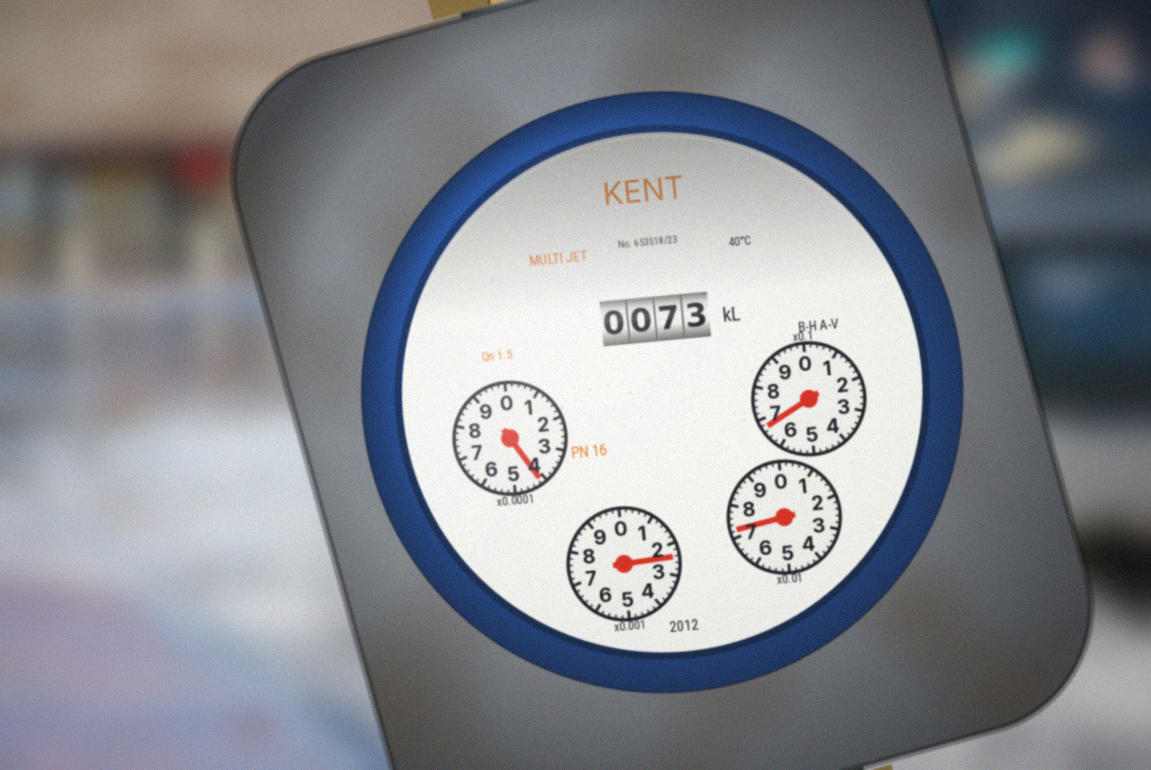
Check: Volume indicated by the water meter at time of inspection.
73.6724 kL
